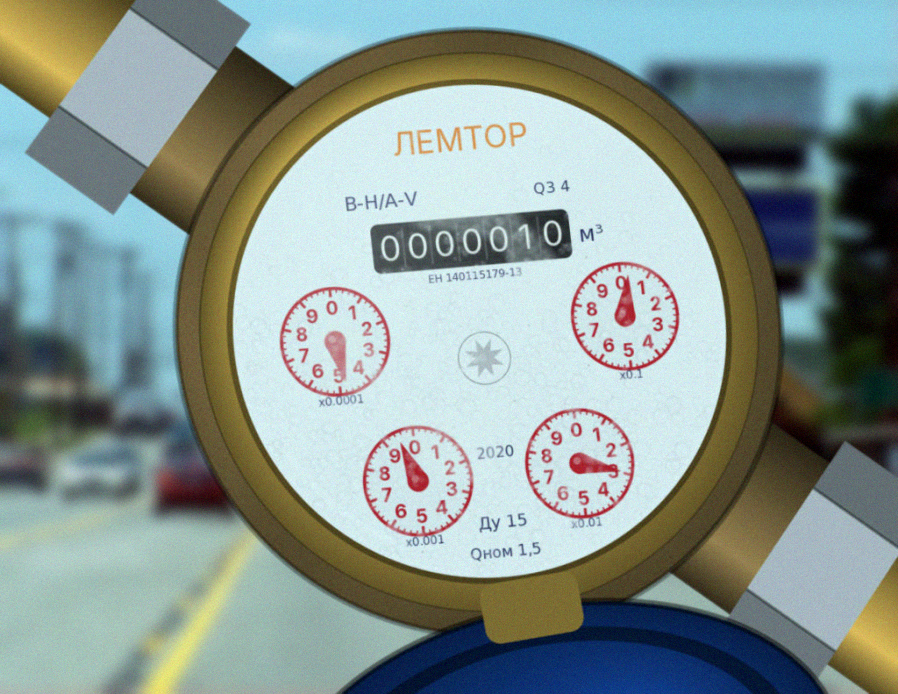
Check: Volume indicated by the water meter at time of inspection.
10.0294 m³
